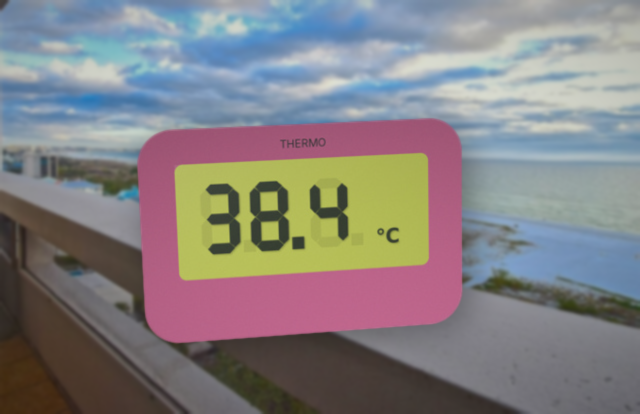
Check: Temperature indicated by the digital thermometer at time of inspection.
38.4 °C
